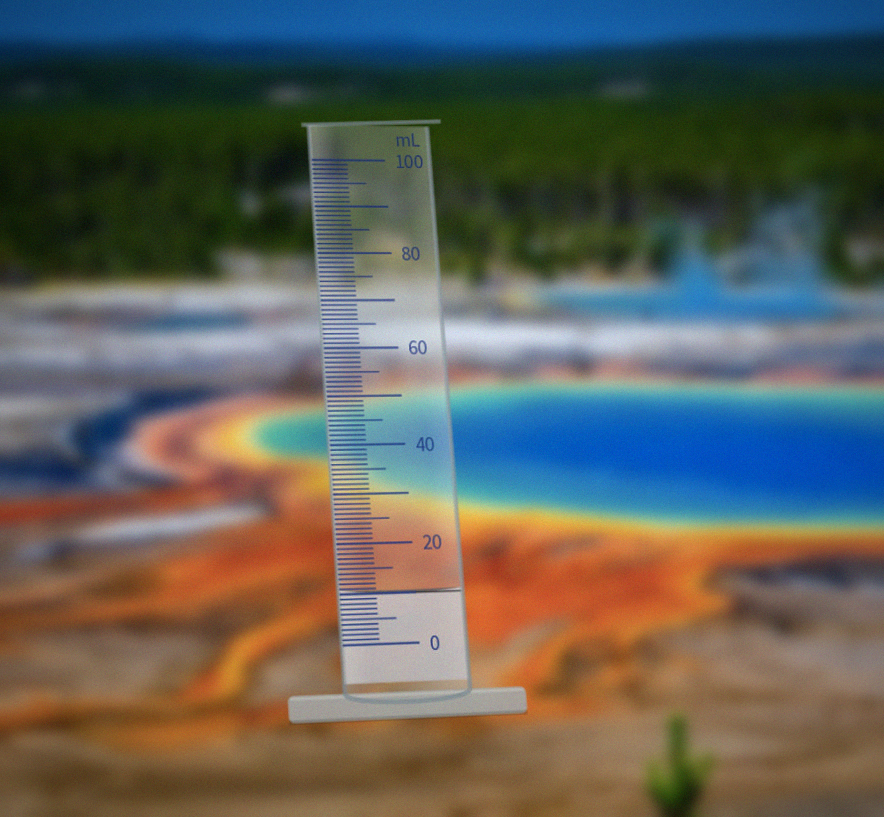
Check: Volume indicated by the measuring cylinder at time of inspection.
10 mL
